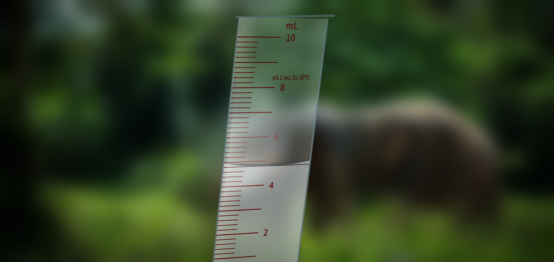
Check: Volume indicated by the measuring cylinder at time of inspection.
4.8 mL
